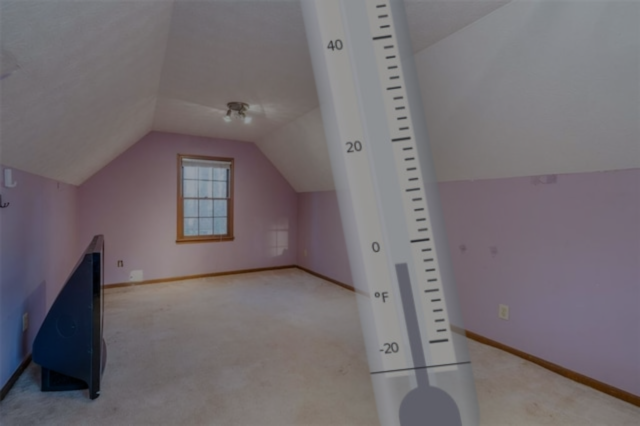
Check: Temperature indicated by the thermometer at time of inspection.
-4 °F
